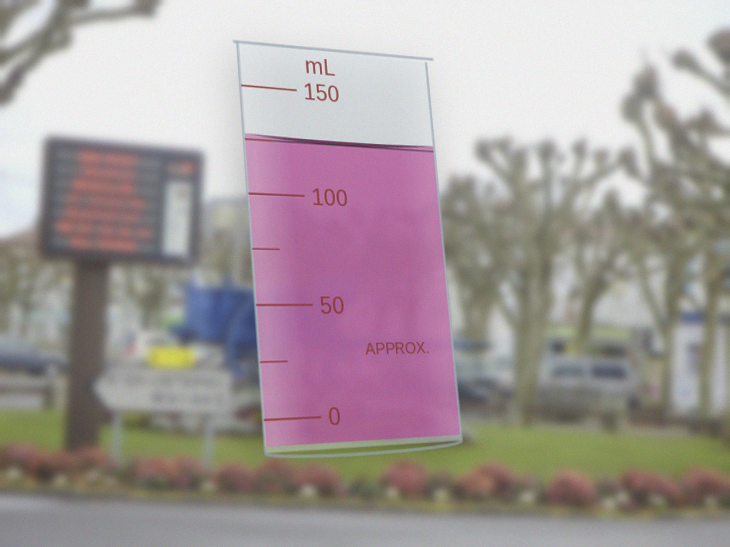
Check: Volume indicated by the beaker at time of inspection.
125 mL
